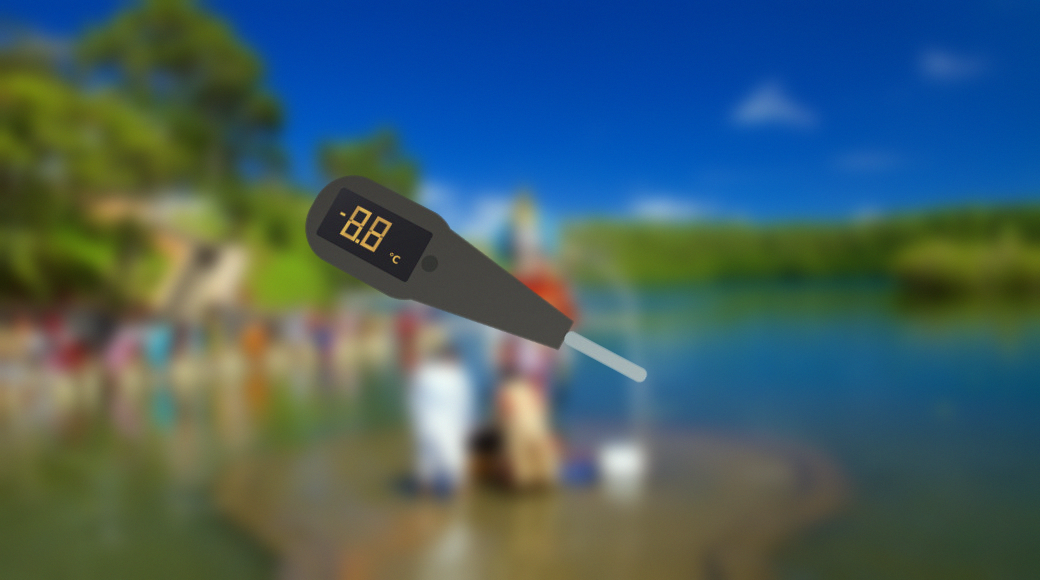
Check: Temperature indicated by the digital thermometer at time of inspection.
-8.8 °C
